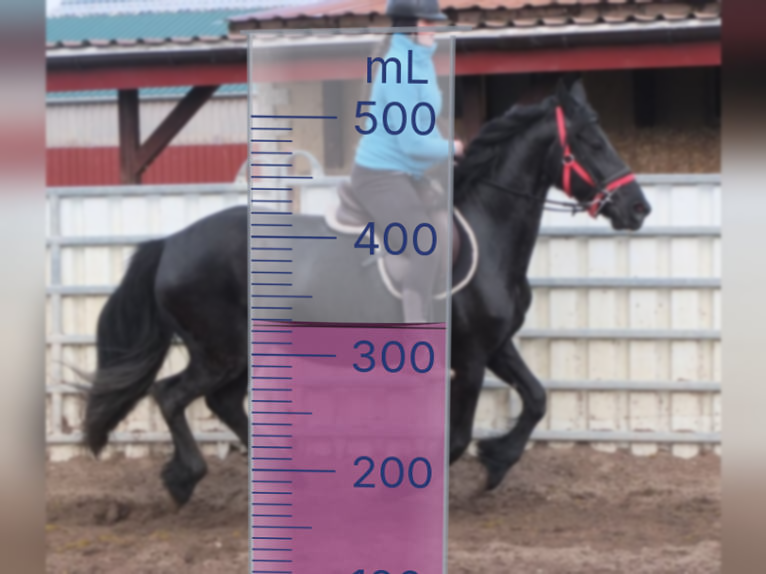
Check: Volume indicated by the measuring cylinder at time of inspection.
325 mL
